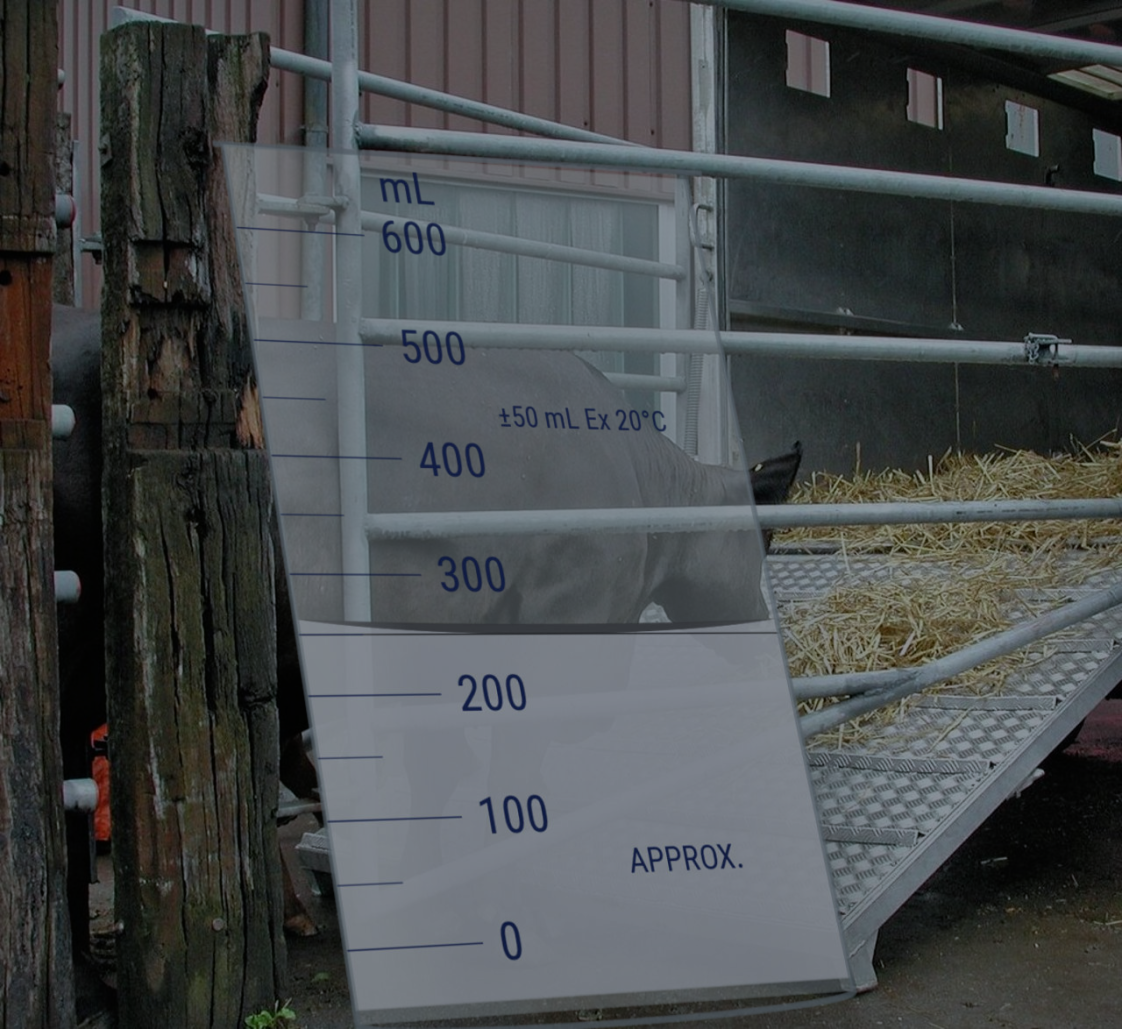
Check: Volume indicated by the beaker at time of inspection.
250 mL
